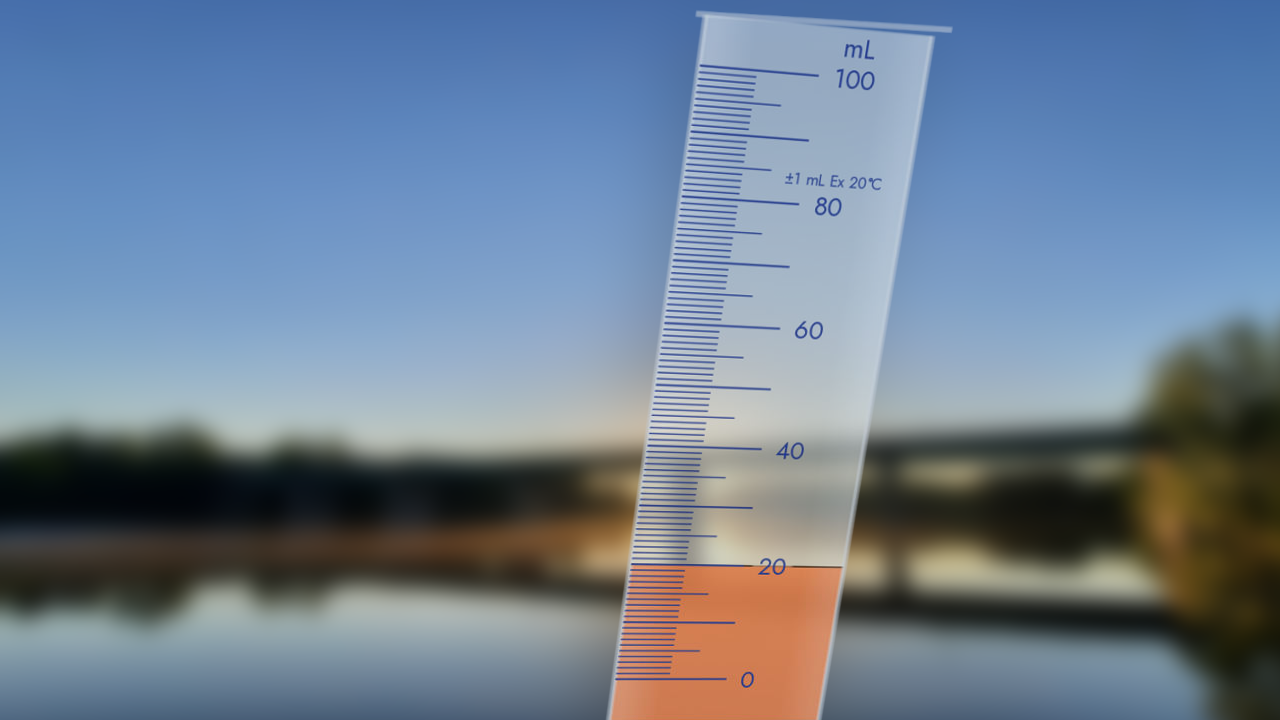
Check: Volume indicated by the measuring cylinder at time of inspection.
20 mL
